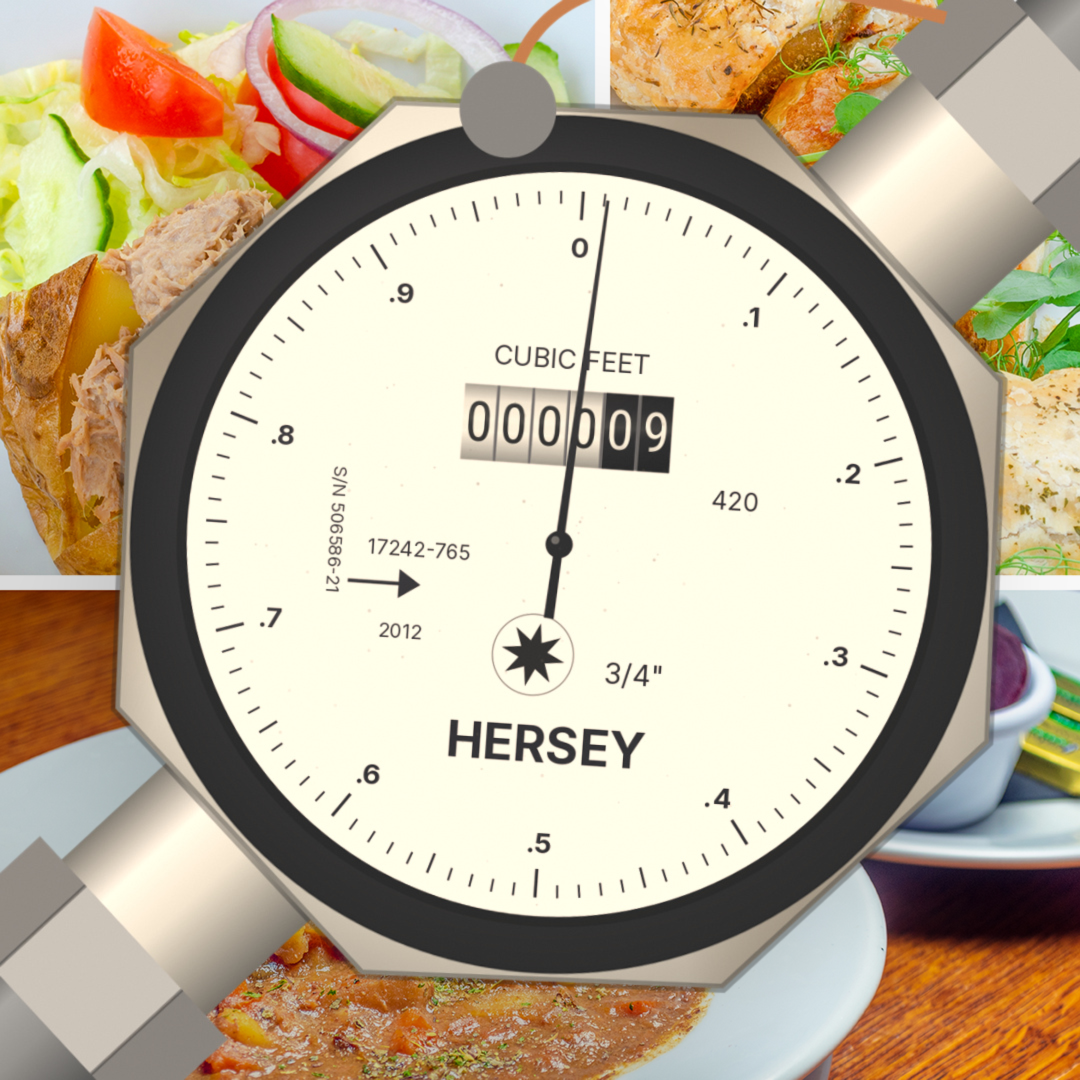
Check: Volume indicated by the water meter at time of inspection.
9.01 ft³
